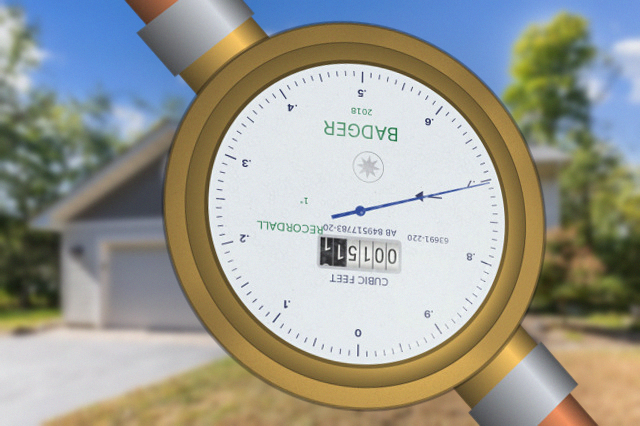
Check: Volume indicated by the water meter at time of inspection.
1510.70 ft³
